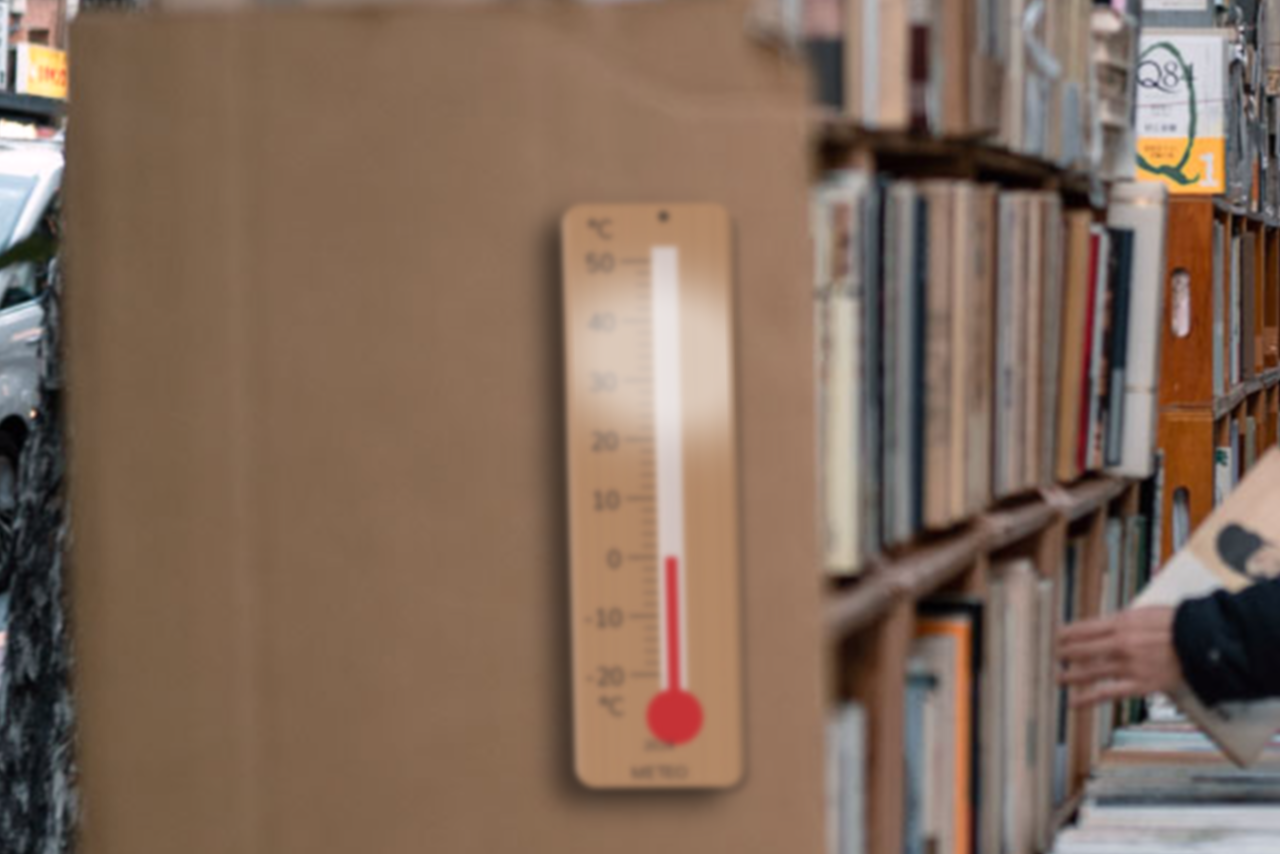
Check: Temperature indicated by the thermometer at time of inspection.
0 °C
